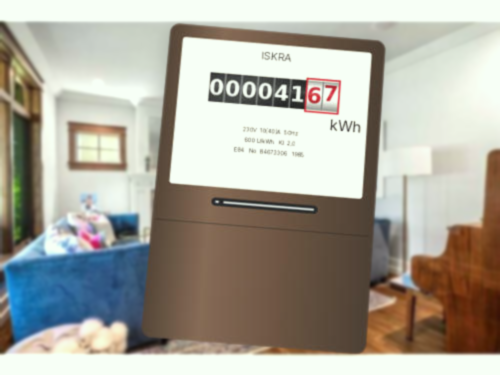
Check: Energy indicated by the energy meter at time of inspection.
41.67 kWh
